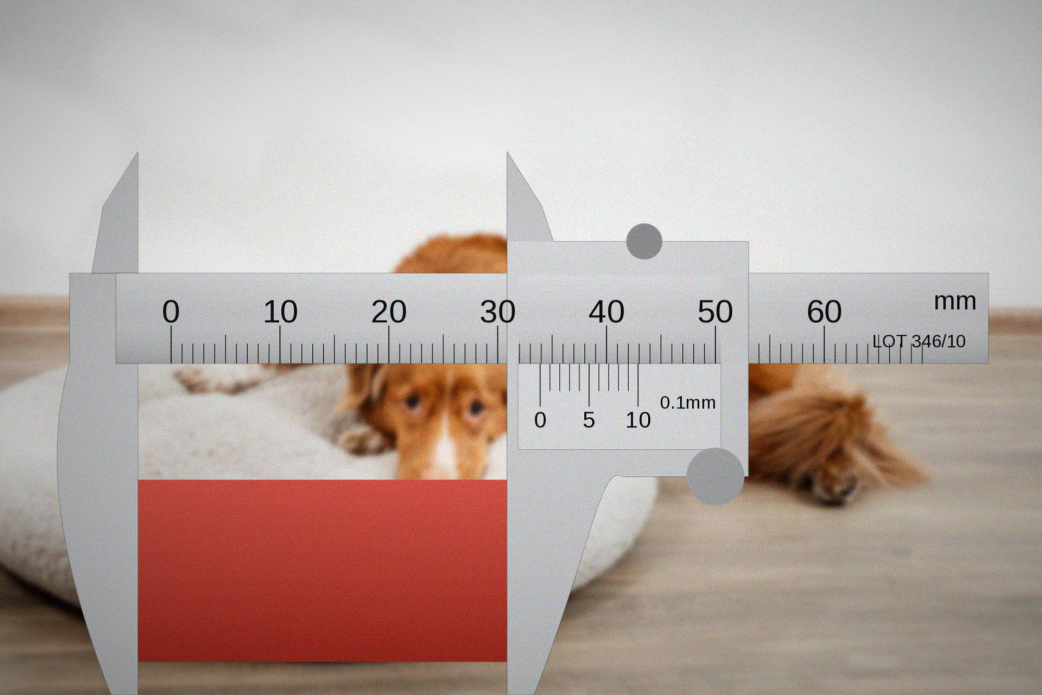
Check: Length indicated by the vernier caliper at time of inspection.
33.9 mm
